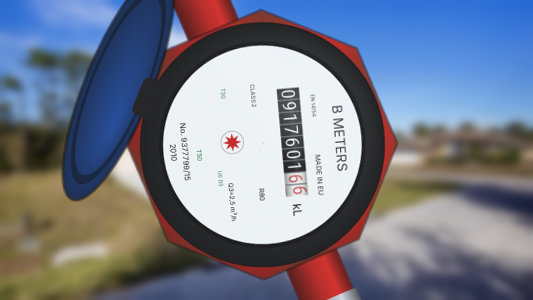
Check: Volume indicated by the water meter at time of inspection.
917601.66 kL
